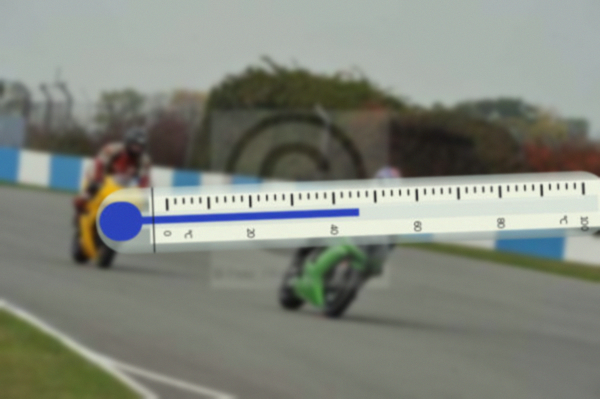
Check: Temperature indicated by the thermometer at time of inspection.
46 °C
